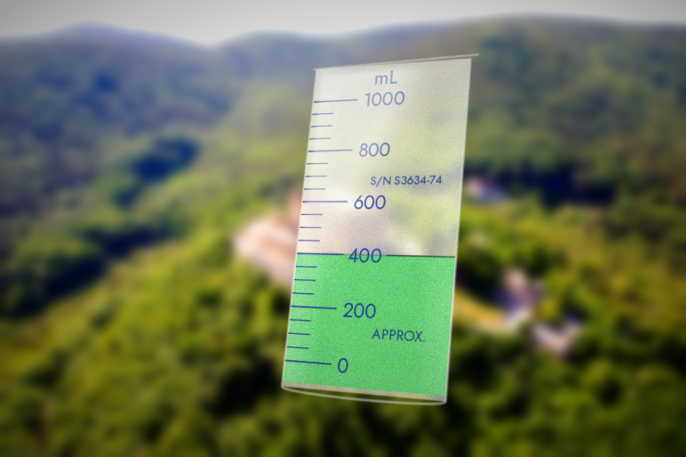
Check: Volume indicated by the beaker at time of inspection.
400 mL
